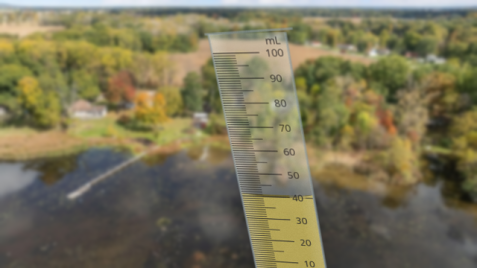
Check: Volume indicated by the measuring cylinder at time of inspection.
40 mL
